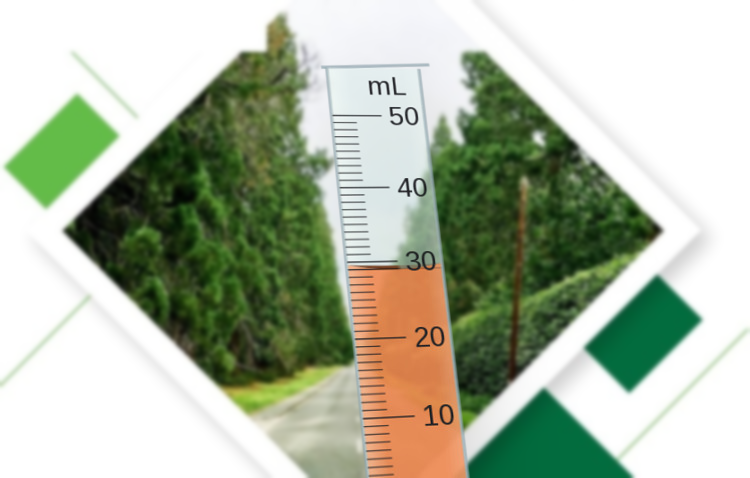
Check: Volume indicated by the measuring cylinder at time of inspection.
29 mL
